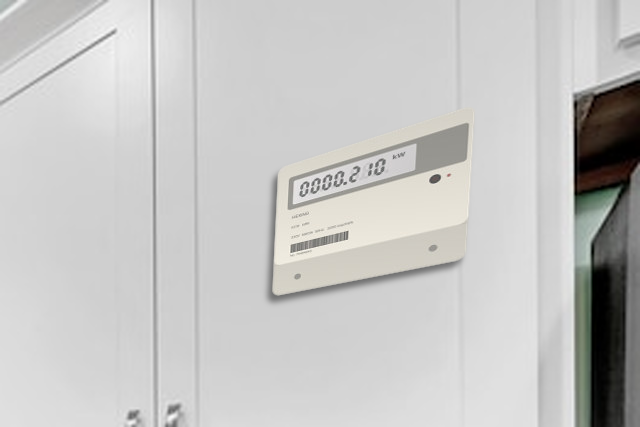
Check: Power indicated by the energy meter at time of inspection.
0.210 kW
